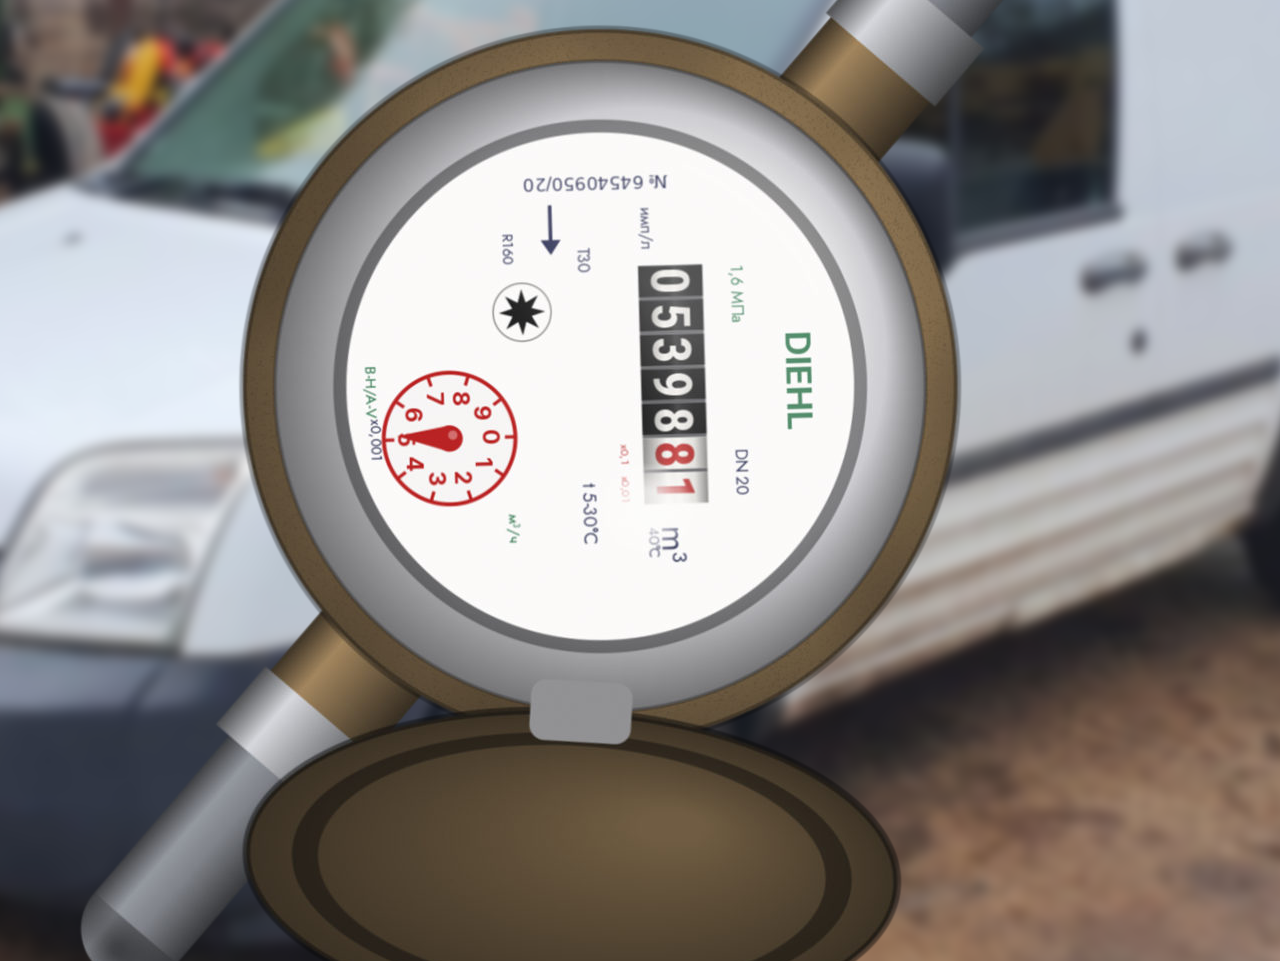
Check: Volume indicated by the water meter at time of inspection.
5398.815 m³
